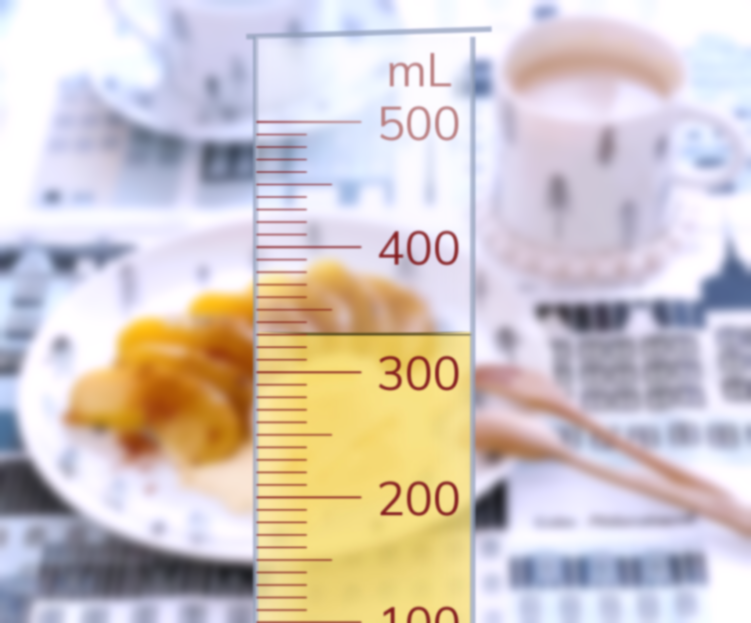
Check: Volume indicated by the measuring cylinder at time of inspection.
330 mL
